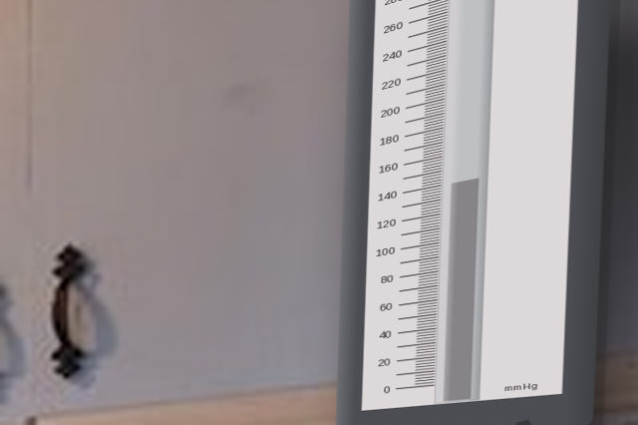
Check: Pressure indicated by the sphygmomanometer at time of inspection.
140 mmHg
